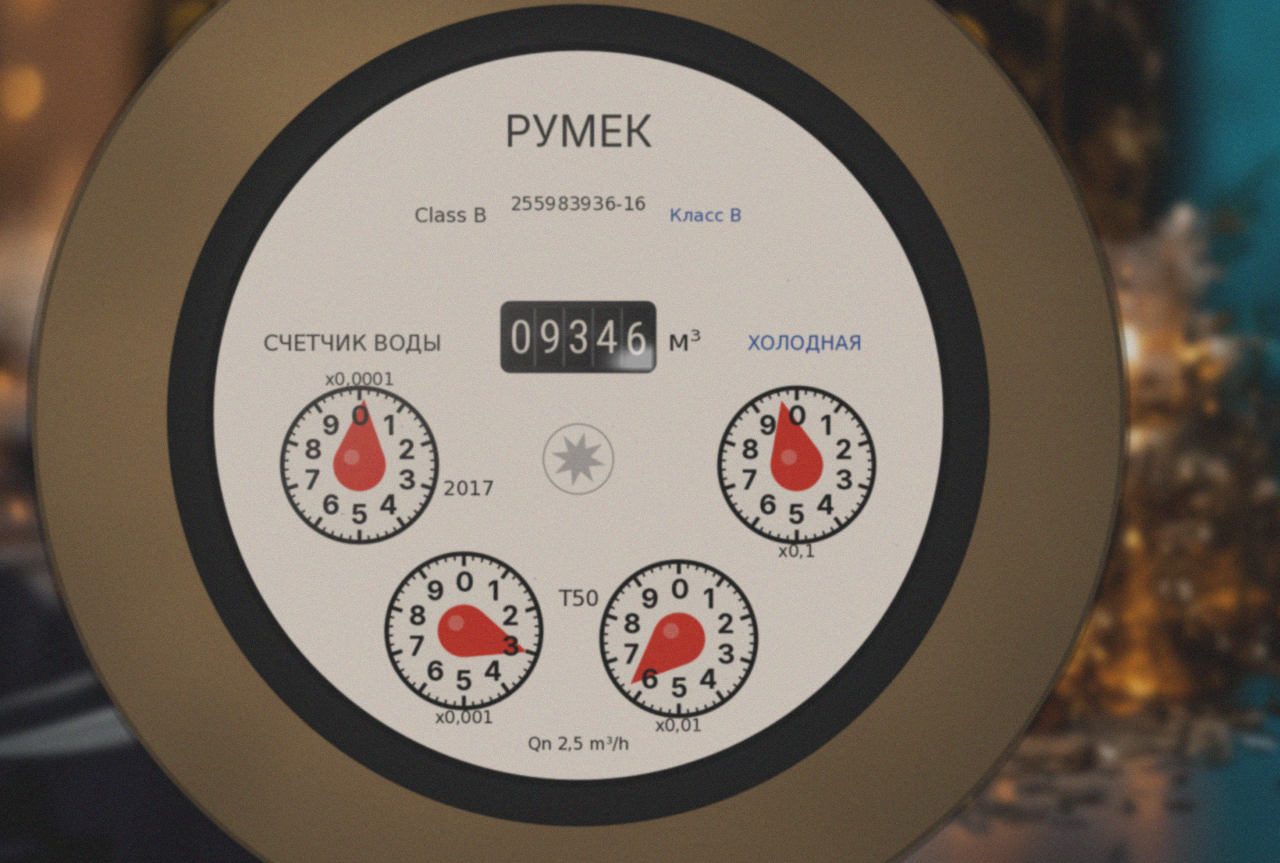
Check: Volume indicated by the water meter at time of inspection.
9345.9630 m³
